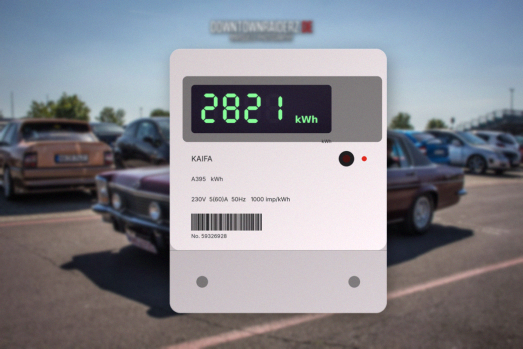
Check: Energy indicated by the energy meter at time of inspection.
2821 kWh
